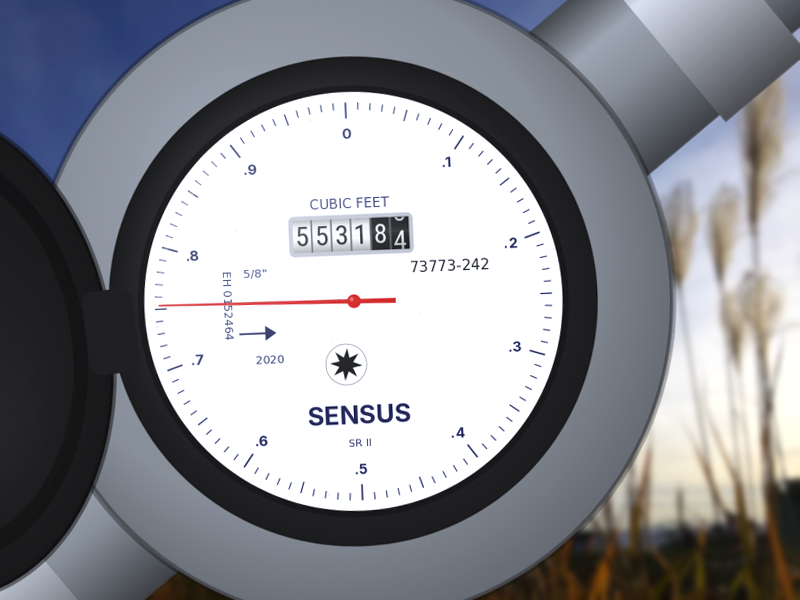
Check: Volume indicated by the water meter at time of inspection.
553183.75 ft³
